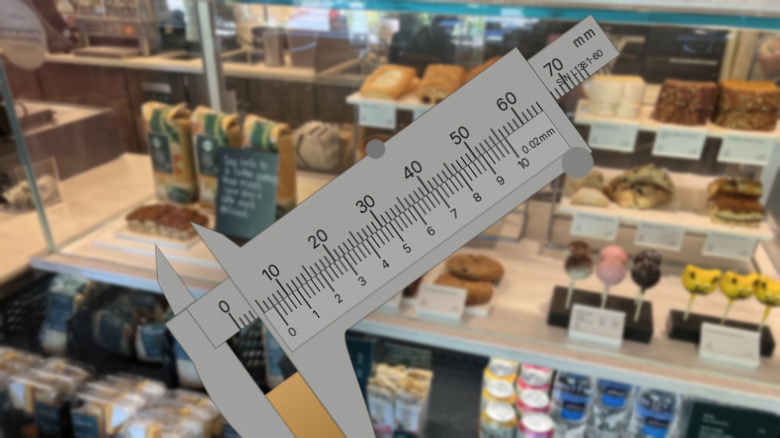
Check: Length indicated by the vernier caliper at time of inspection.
7.0 mm
